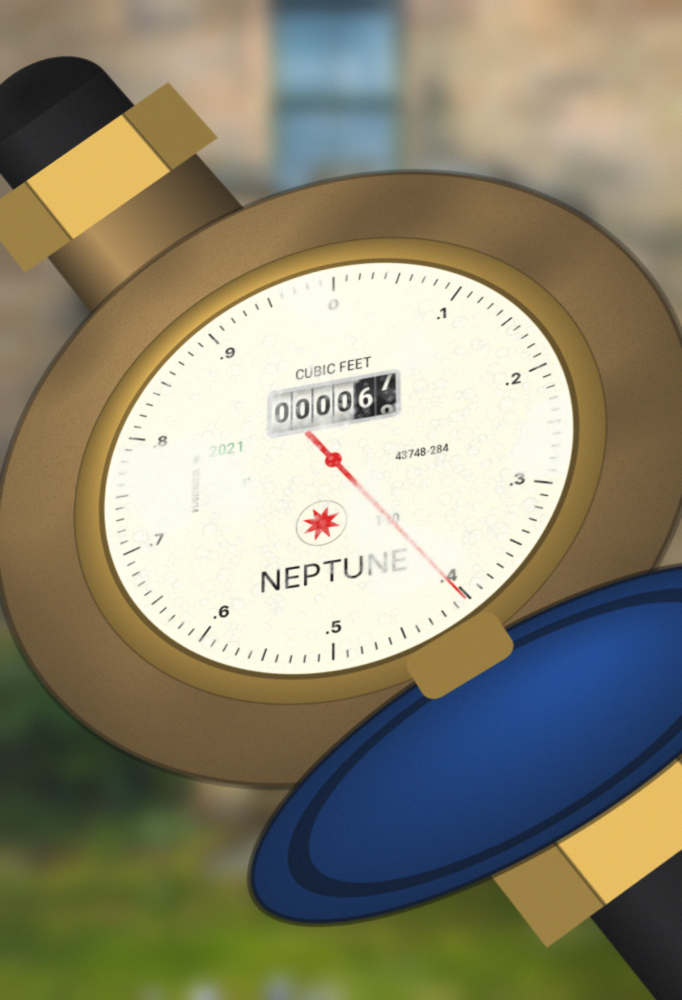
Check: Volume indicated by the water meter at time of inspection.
67.40 ft³
